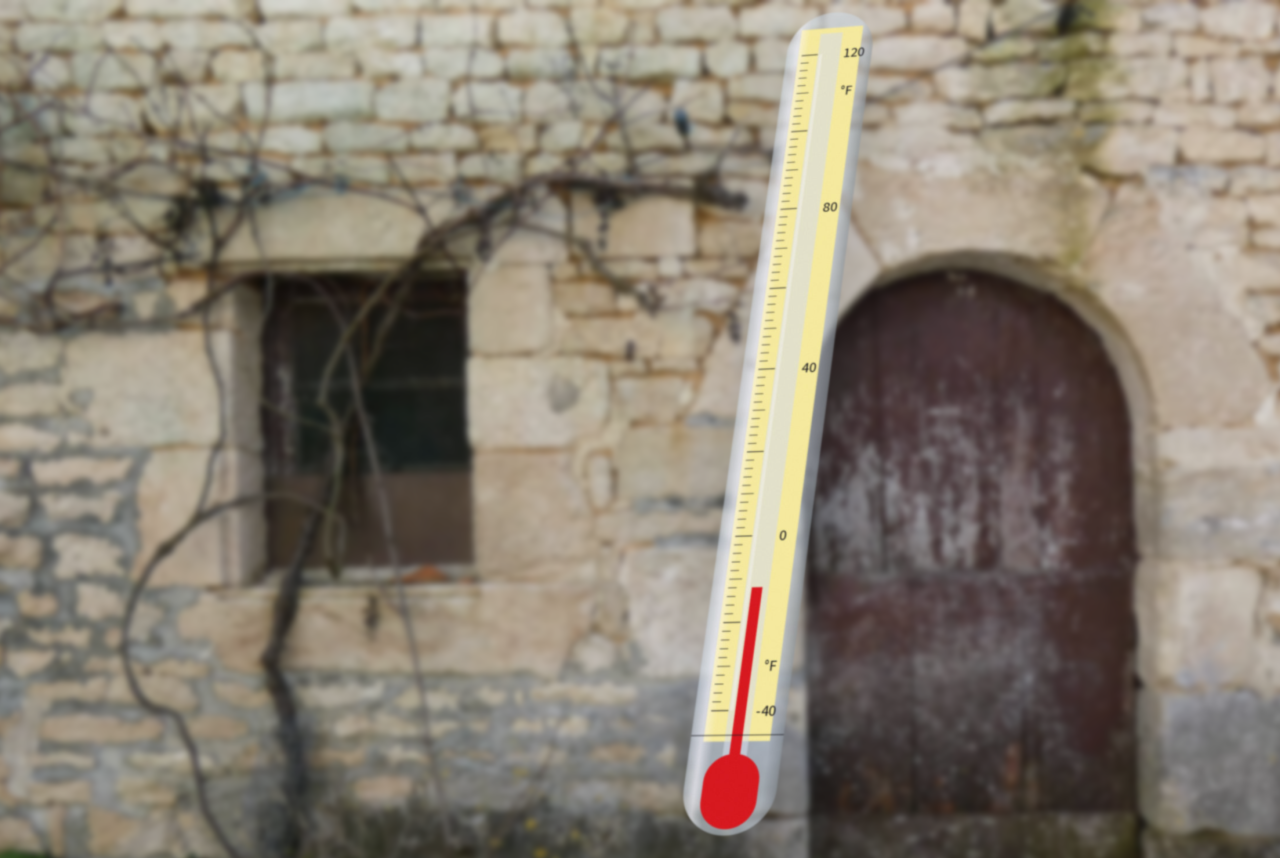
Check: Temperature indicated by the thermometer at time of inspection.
-12 °F
